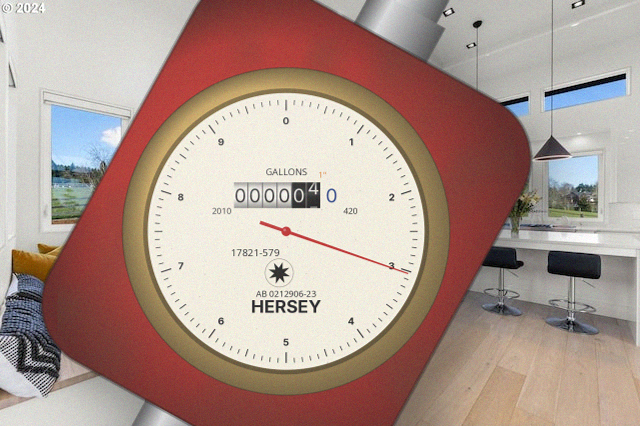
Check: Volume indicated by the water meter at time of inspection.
43.0 gal
